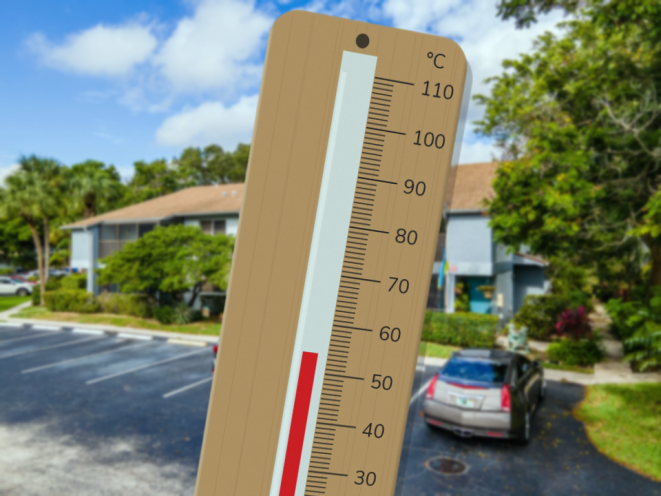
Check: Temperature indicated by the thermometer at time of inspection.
54 °C
